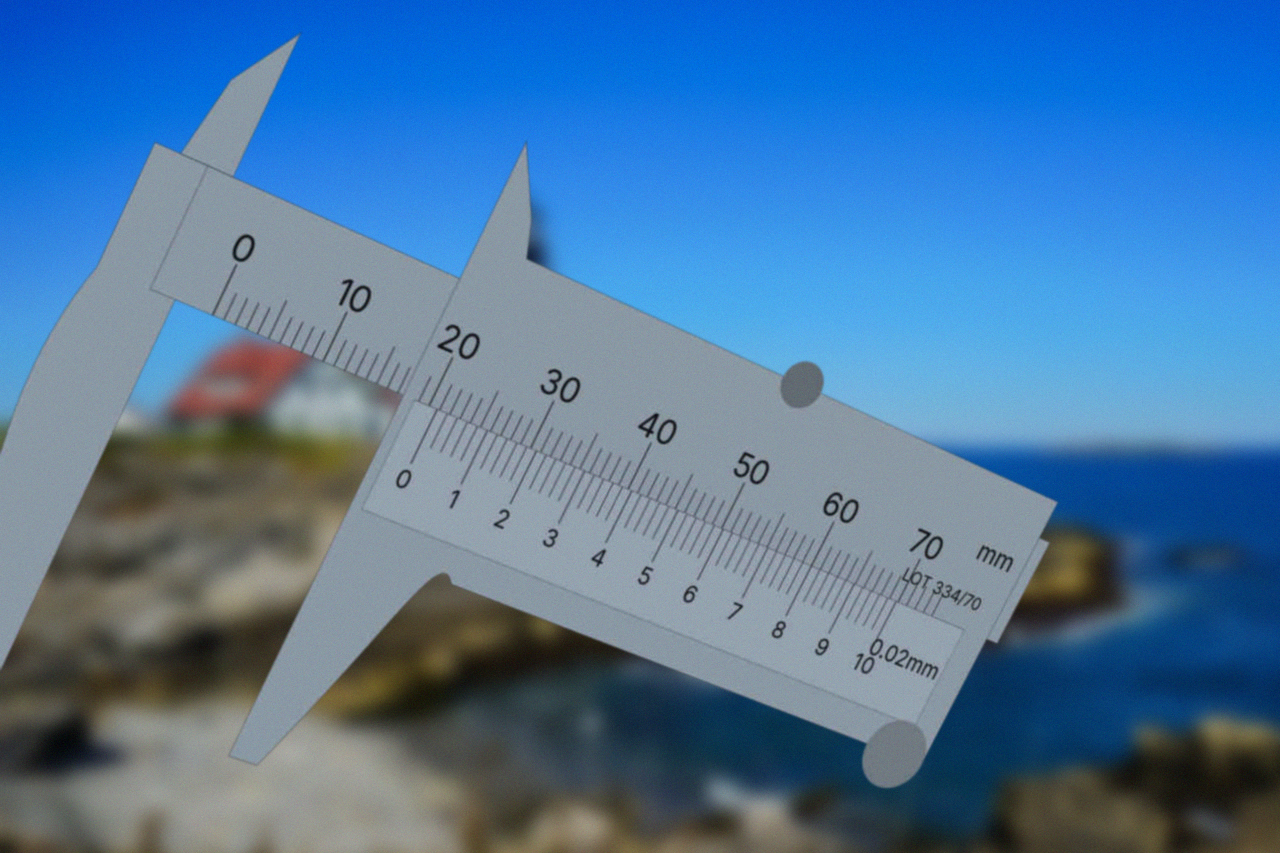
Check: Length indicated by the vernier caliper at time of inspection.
20.8 mm
